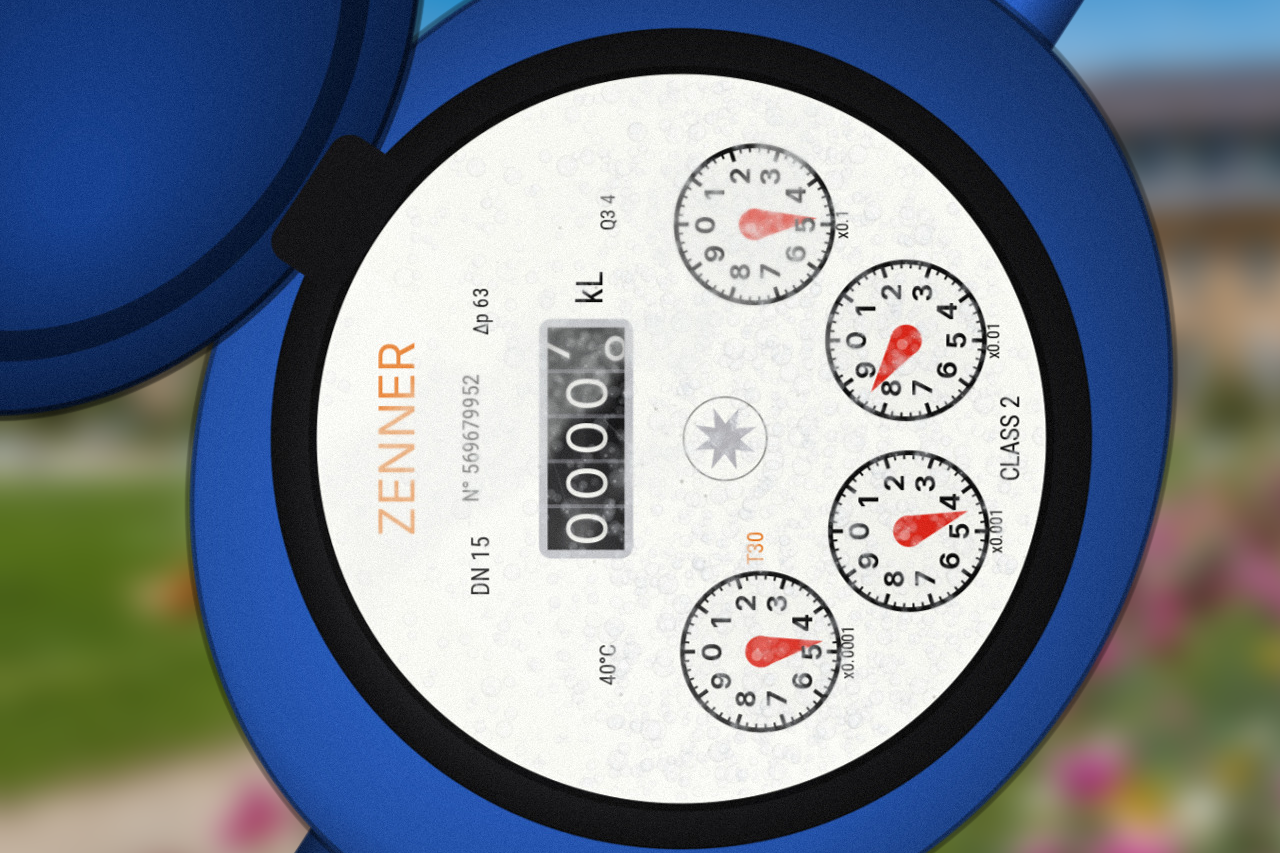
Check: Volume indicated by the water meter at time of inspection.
7.4844 kL
